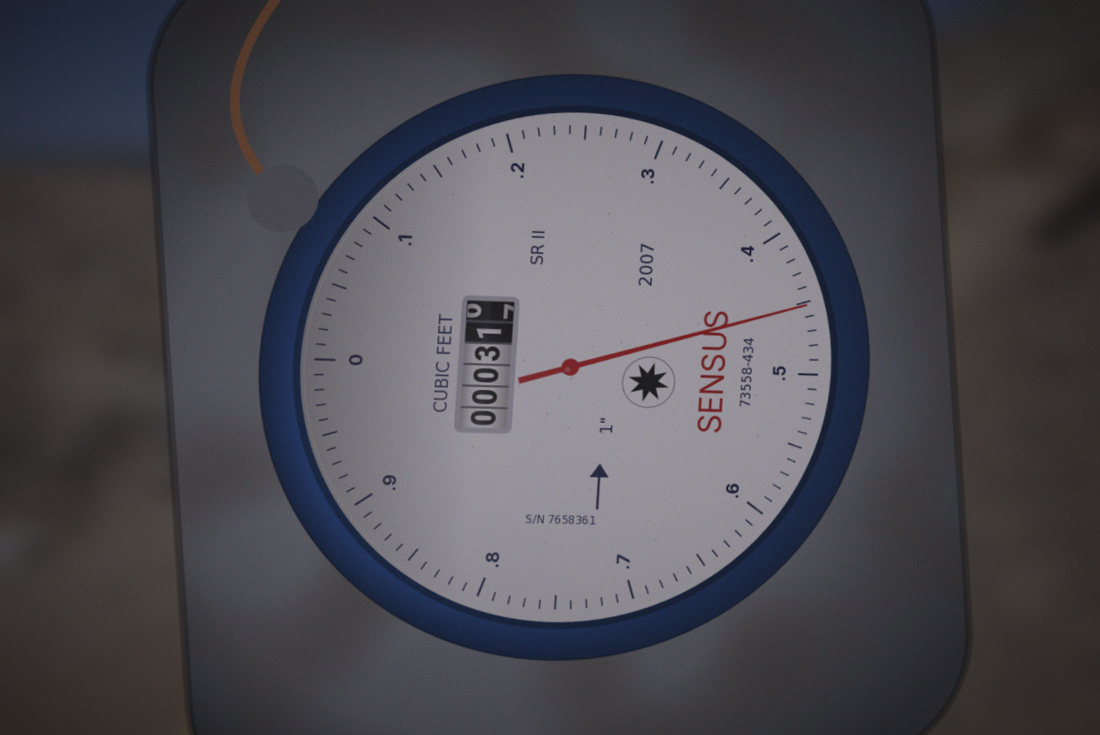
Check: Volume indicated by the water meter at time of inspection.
316.45 ft³
